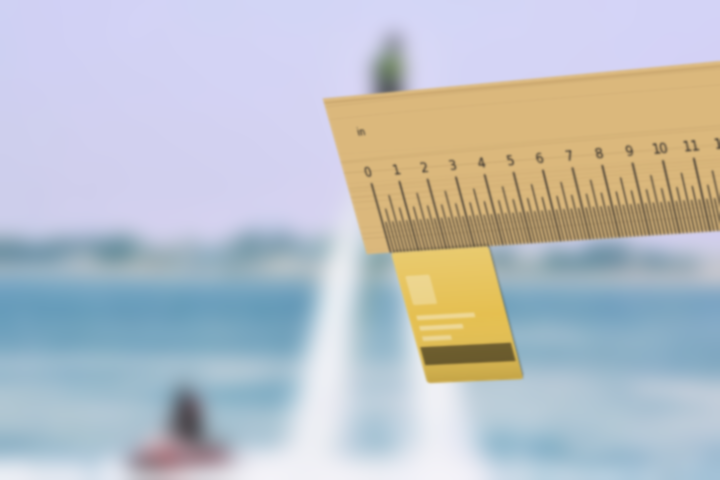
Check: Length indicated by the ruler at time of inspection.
3.5 in
